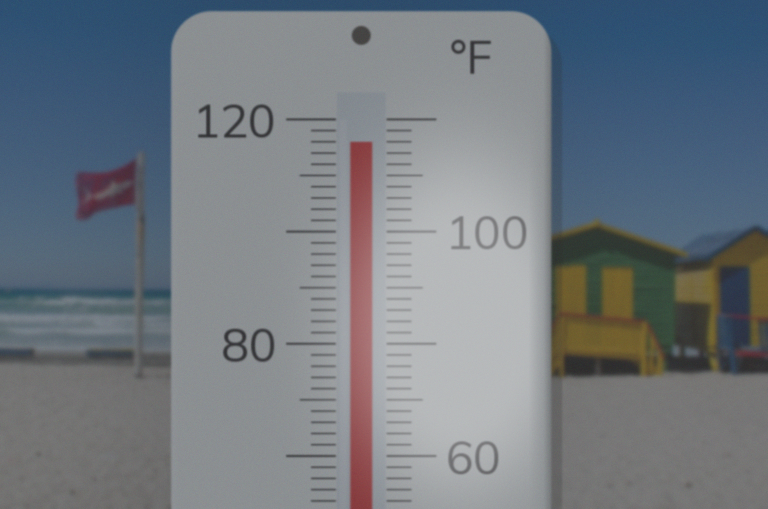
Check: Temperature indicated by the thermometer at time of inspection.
116 °F
